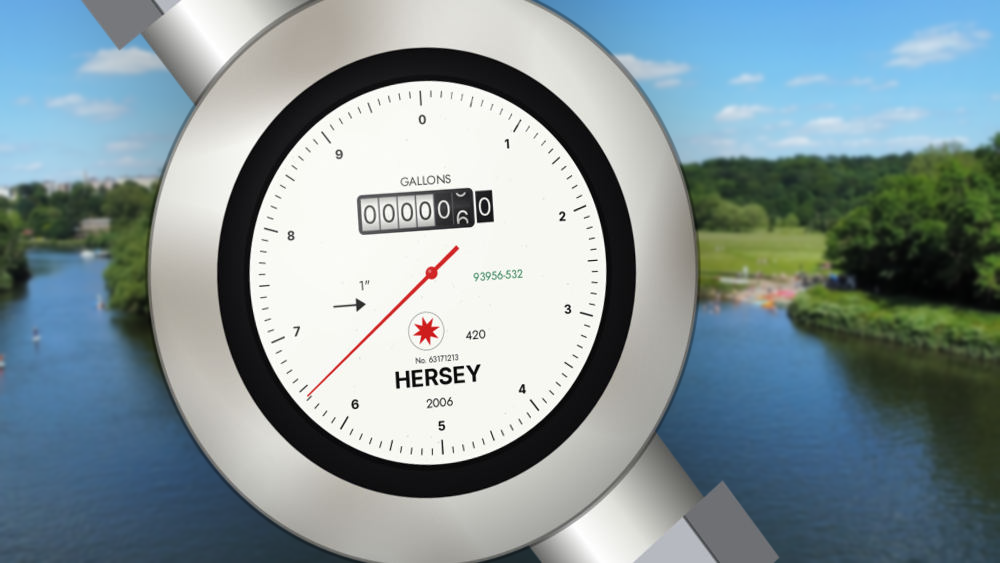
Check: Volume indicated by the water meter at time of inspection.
56.4 gal
